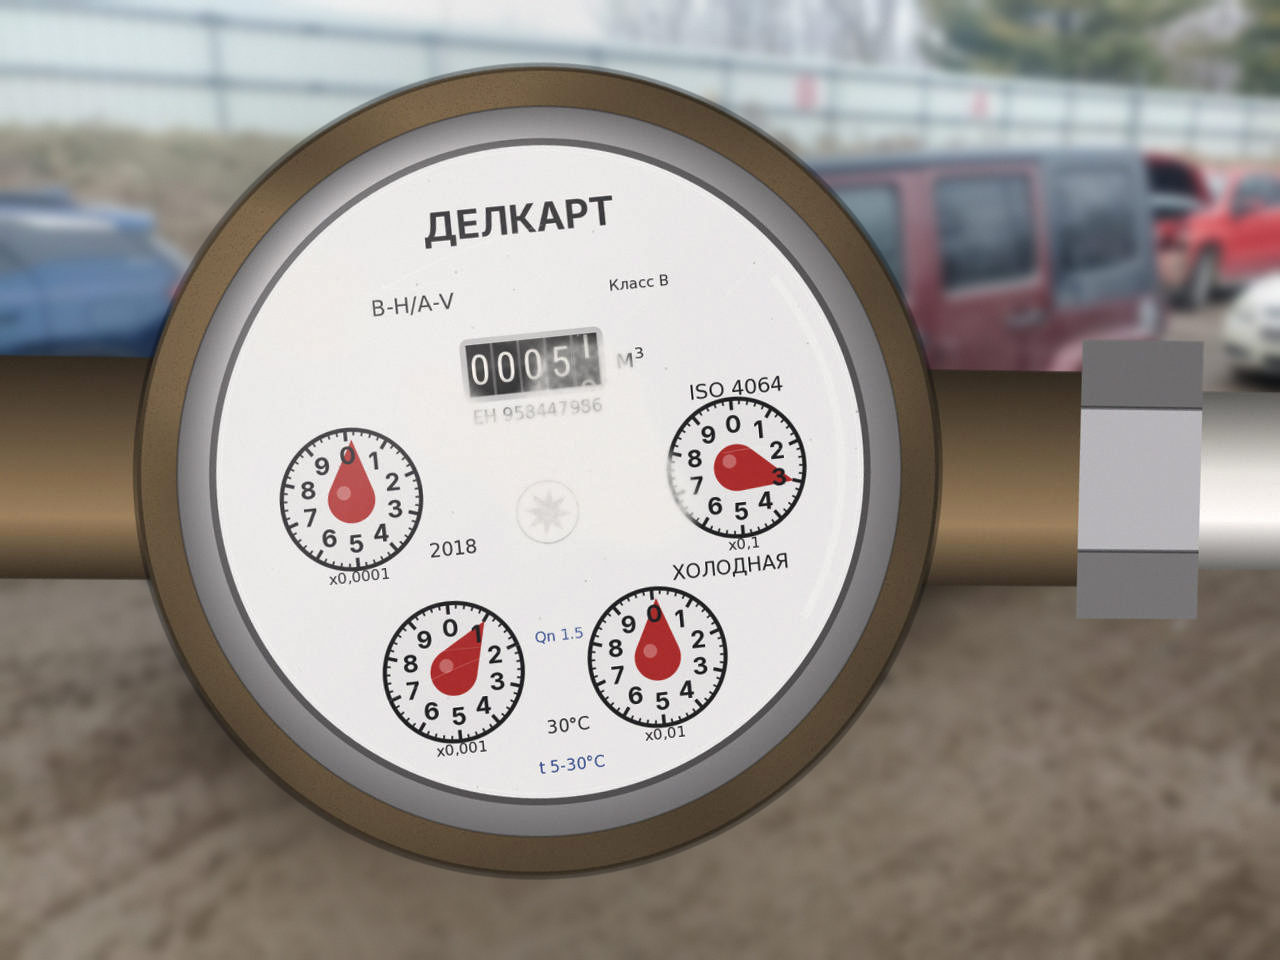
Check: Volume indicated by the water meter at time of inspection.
51.3010 m³
